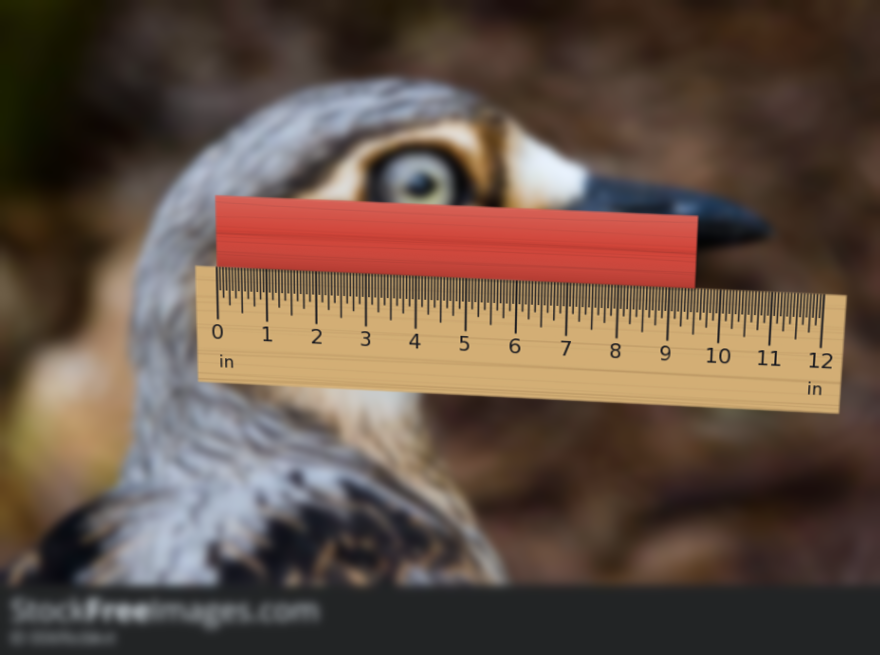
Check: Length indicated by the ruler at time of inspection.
9.5 in
